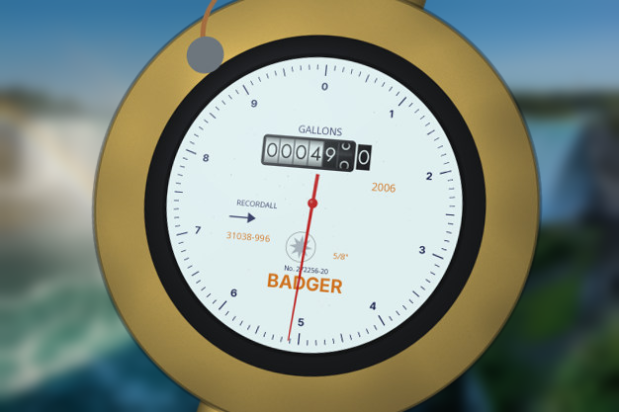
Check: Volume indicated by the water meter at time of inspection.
4985.1 gal
